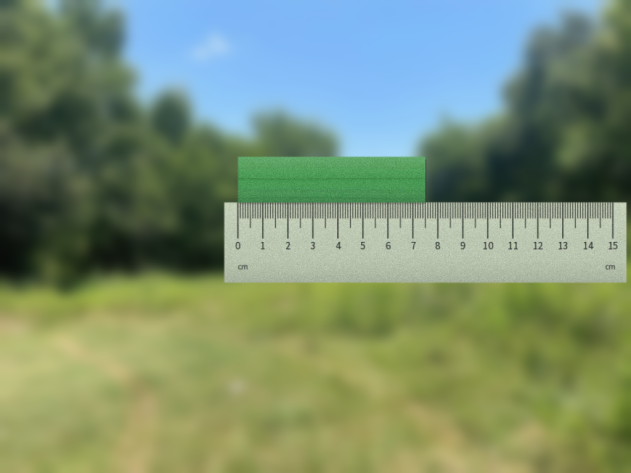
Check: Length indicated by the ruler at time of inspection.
7.5 cm
